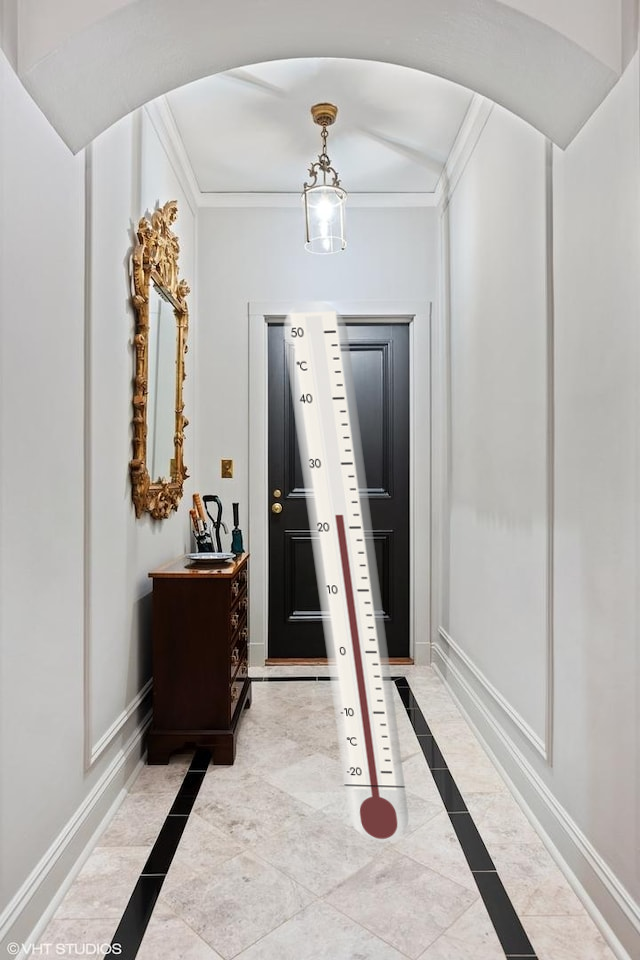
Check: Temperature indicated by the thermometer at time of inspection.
22 °C
